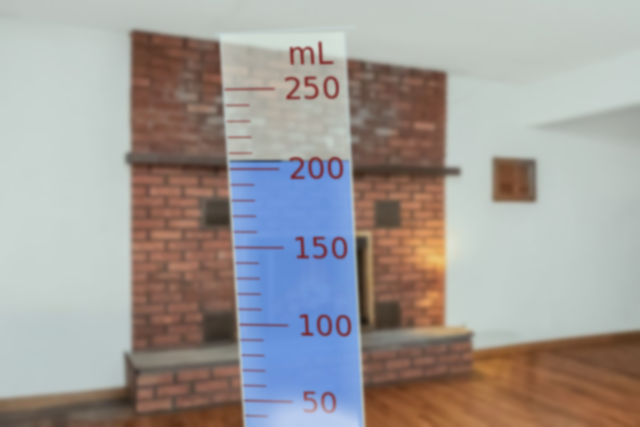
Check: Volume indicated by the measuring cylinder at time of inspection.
205 mL
